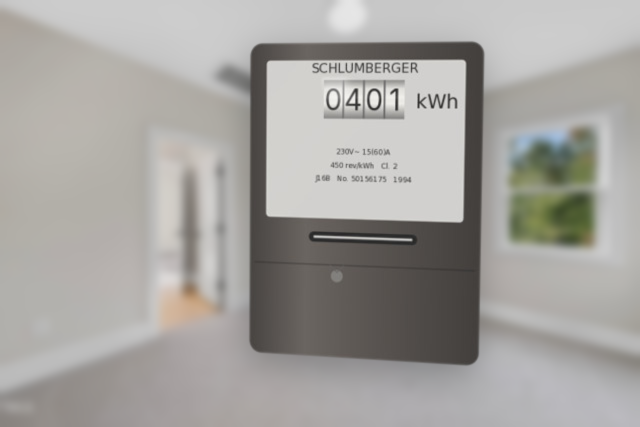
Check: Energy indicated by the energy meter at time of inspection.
401 kWh
